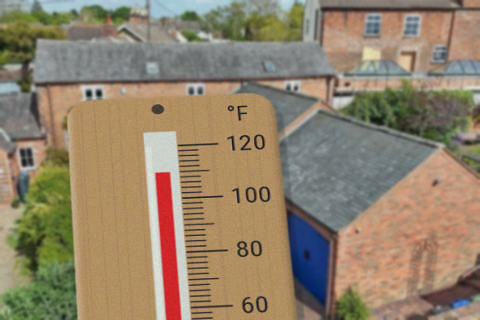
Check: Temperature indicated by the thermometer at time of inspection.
110 °F
